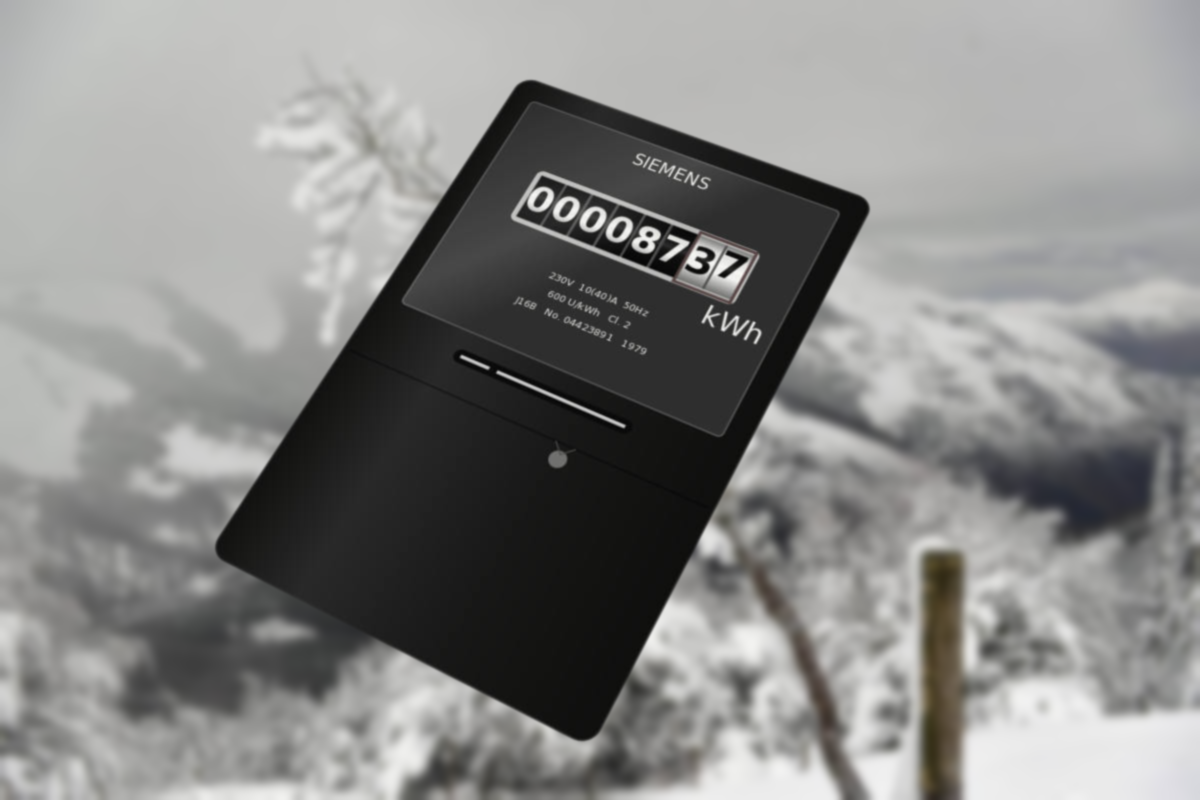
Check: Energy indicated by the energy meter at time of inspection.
87.37 kWh
